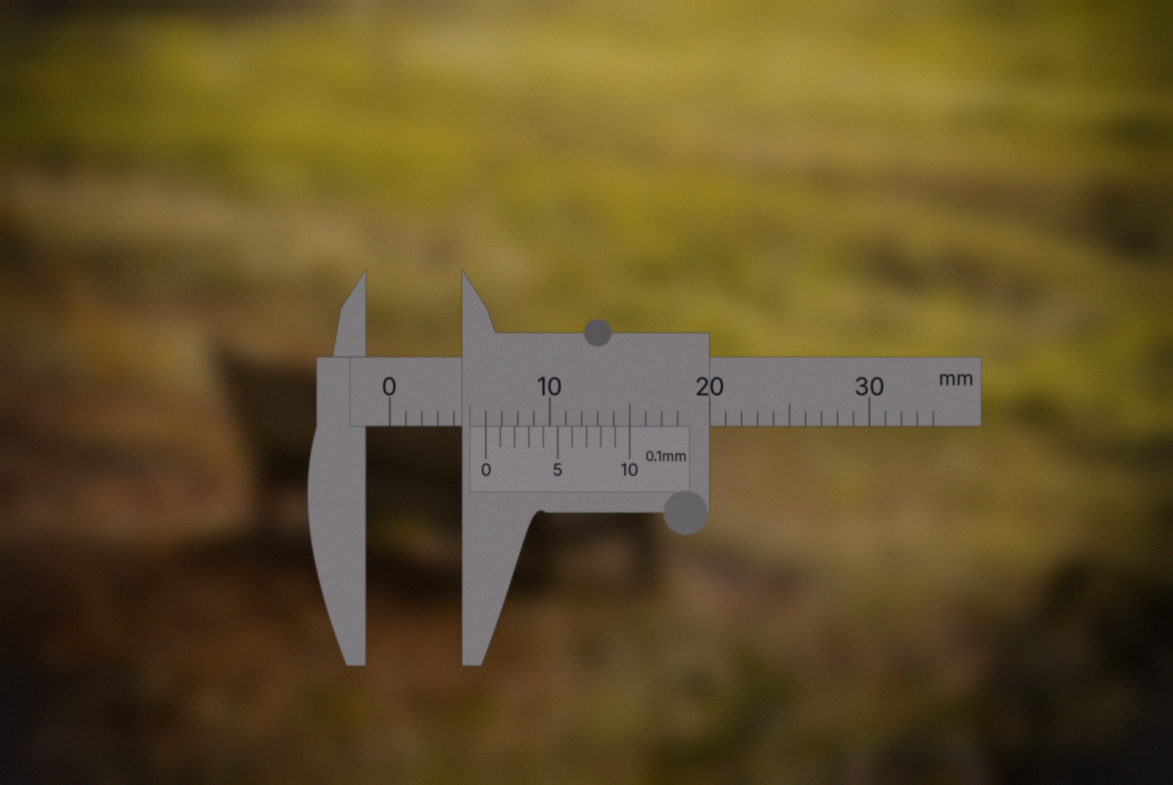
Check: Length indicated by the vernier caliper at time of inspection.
6.0 mm
